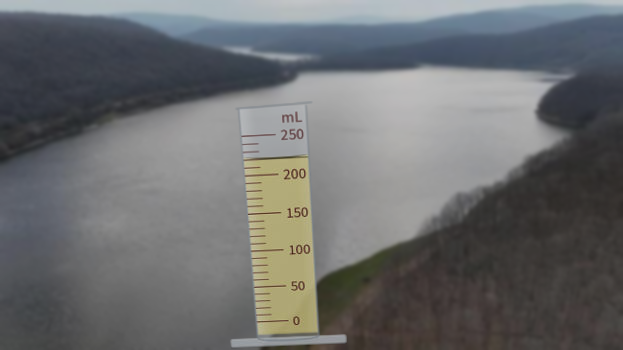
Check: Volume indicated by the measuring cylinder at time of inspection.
220 mL
